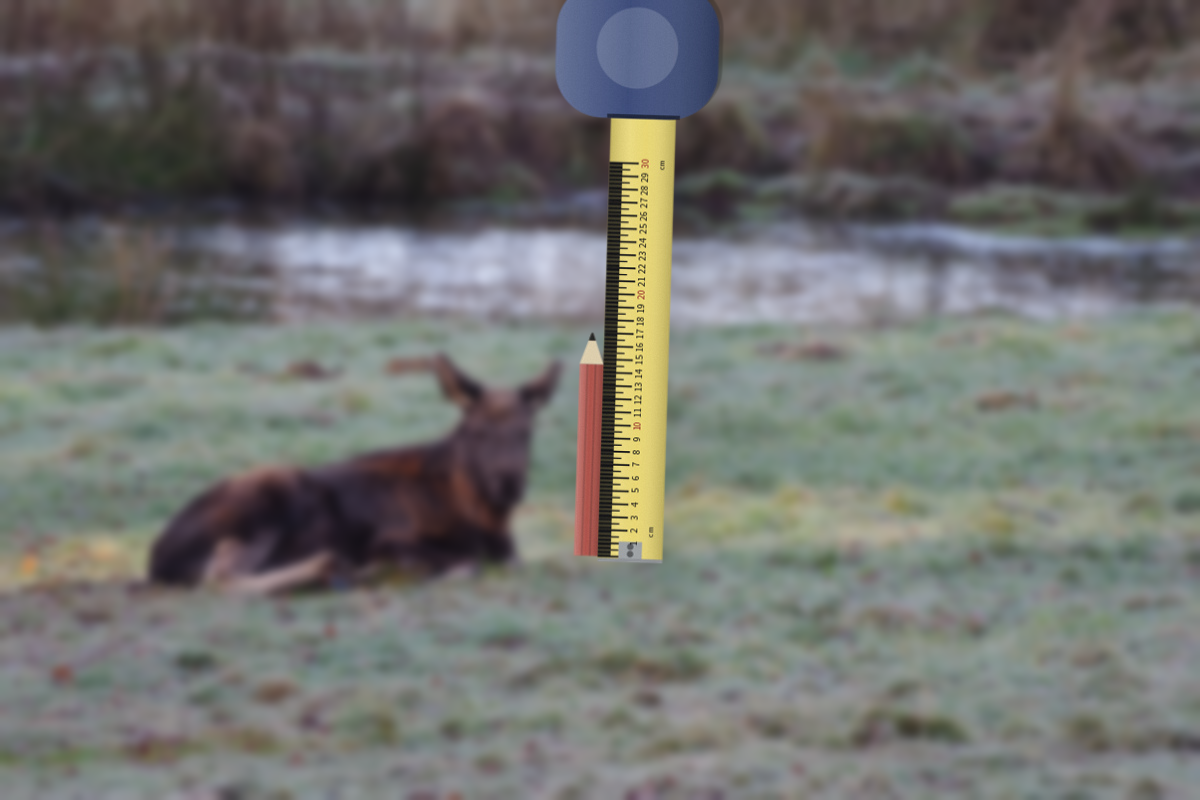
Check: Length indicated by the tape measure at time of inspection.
17 cm
